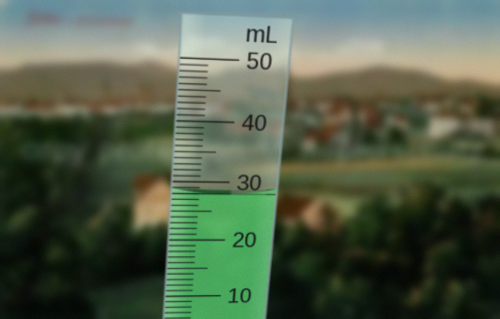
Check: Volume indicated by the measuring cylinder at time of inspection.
28 mL
